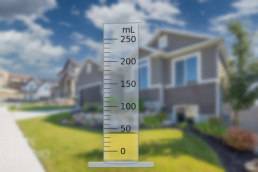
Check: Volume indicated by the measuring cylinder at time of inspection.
40 mL
